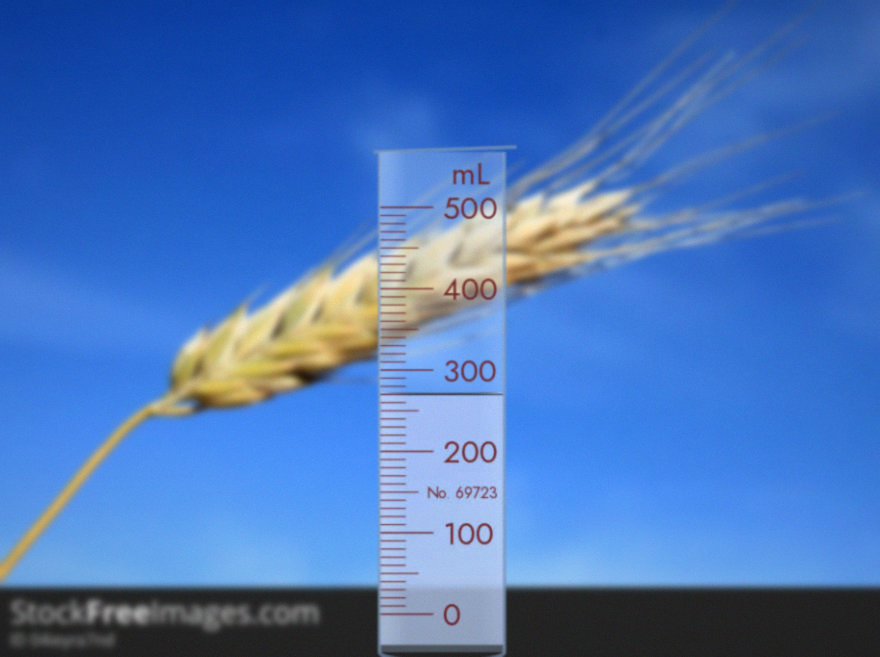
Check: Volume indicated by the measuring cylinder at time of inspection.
270 mL
